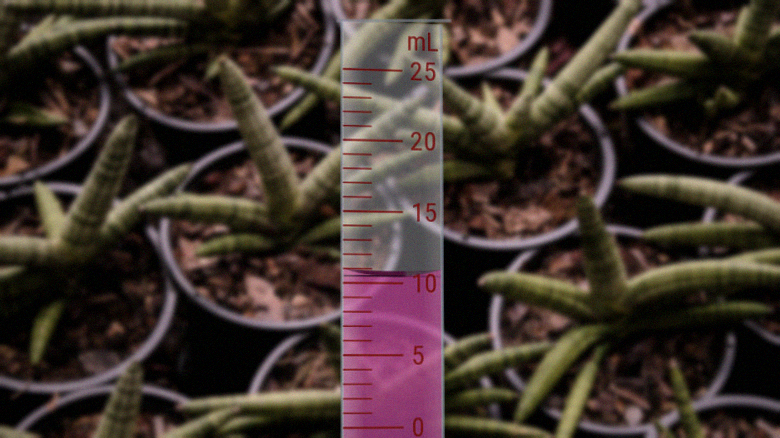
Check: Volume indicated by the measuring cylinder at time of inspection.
10.5 mL
